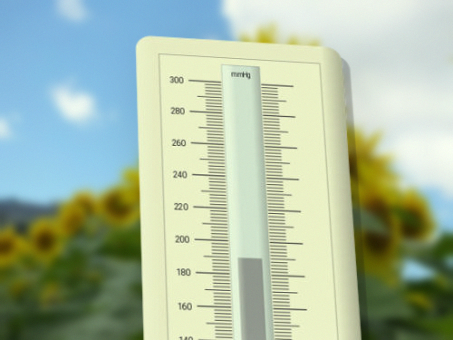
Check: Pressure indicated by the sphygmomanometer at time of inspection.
190 mmHg
